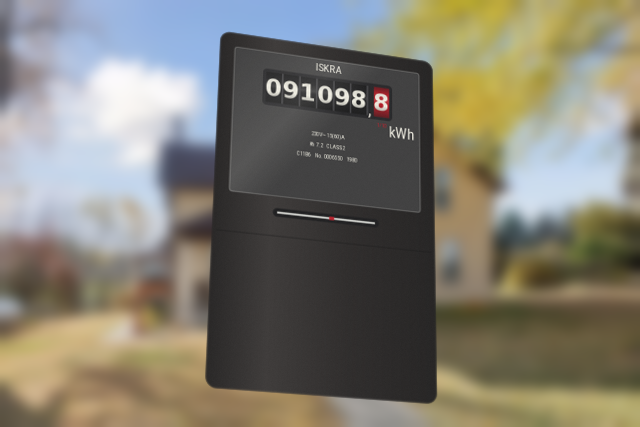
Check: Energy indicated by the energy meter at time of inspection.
91098.8 kWh
